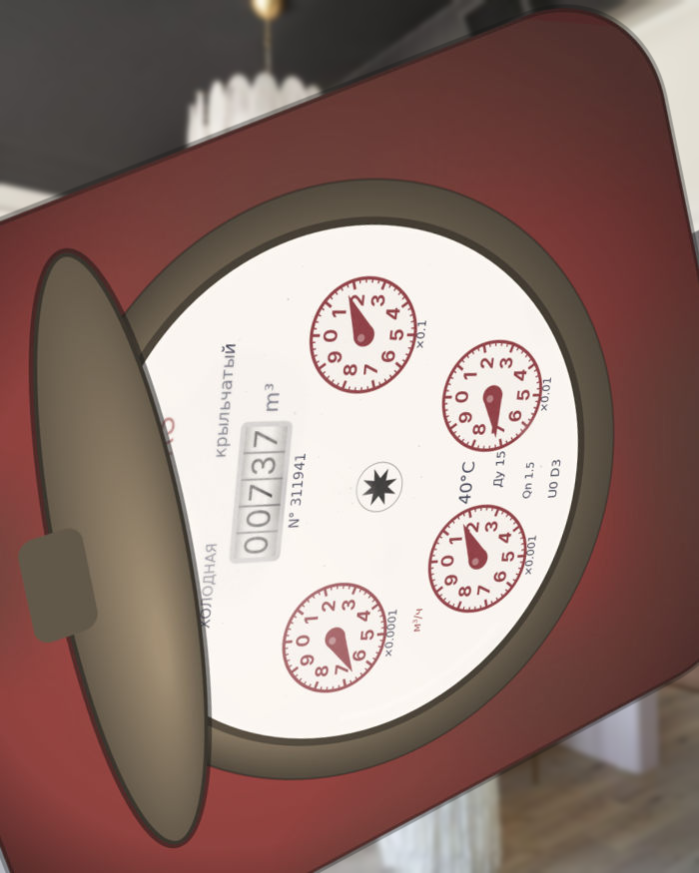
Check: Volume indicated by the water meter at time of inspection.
737.1716 m³
